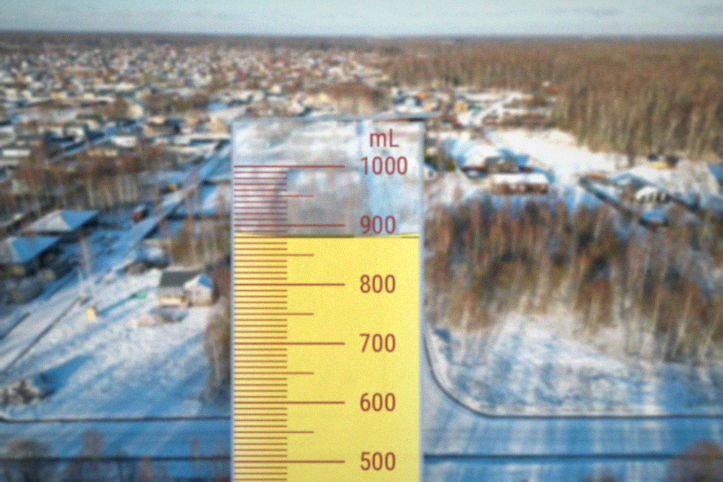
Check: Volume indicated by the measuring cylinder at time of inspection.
880 mL
